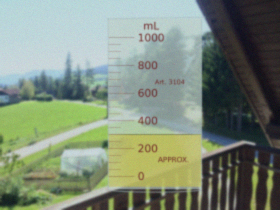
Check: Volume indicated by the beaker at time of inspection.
300 mL
